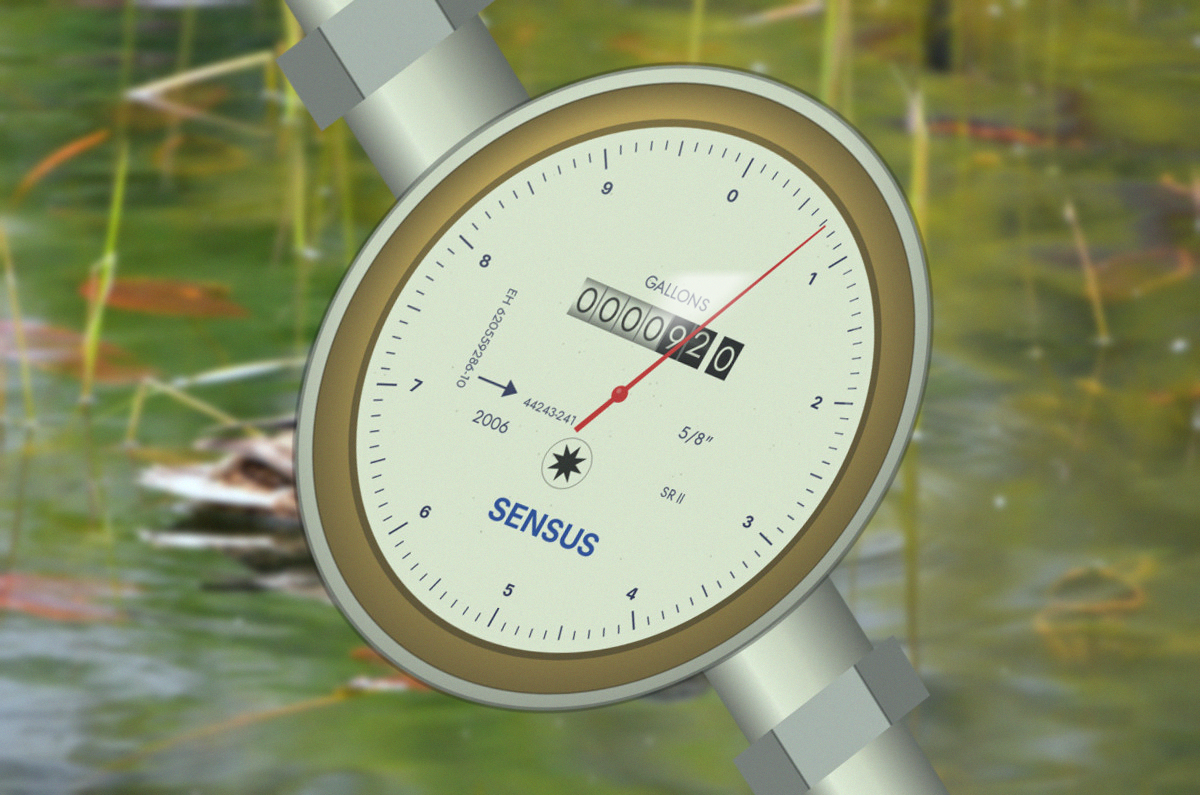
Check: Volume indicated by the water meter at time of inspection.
920.7 gal
